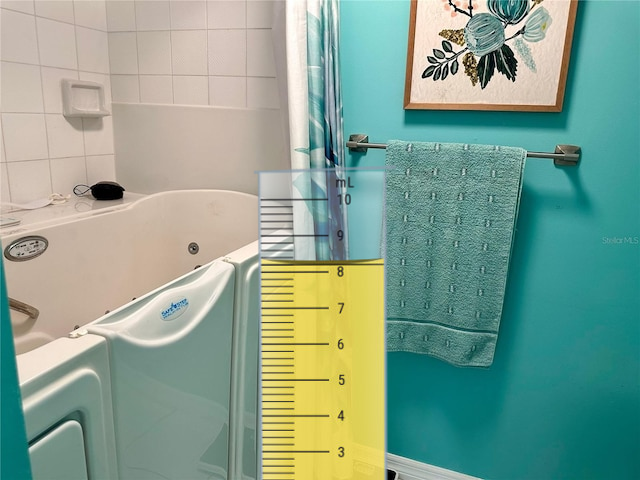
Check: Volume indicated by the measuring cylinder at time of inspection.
8.2 mL
